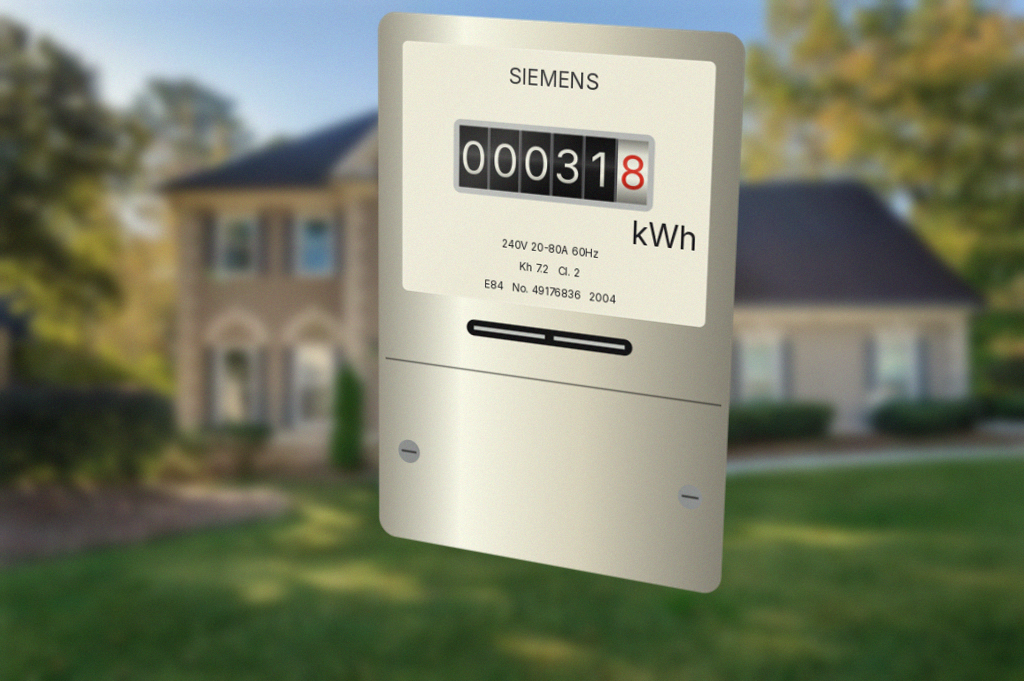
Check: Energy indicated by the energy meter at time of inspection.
31.8 kWh
